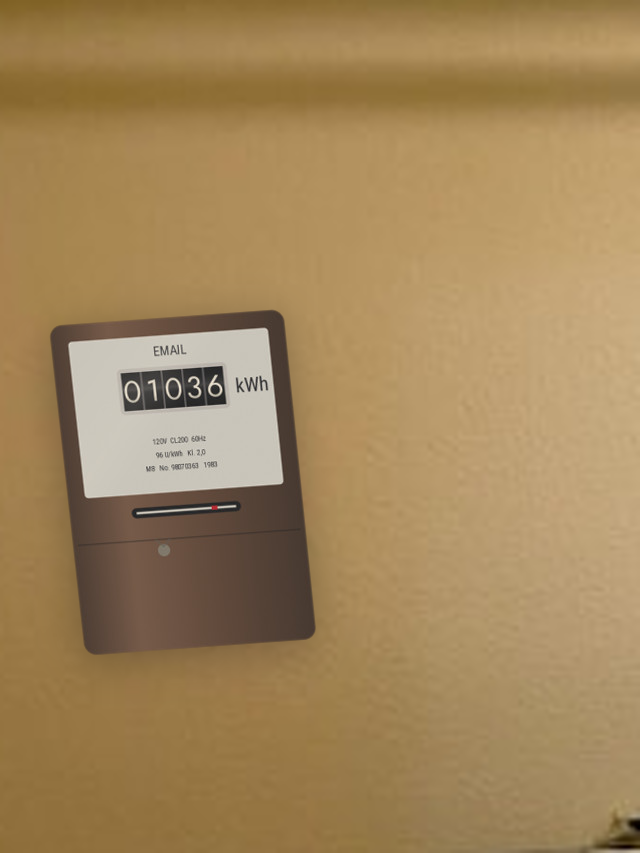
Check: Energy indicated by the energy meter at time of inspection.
1036 kWh
